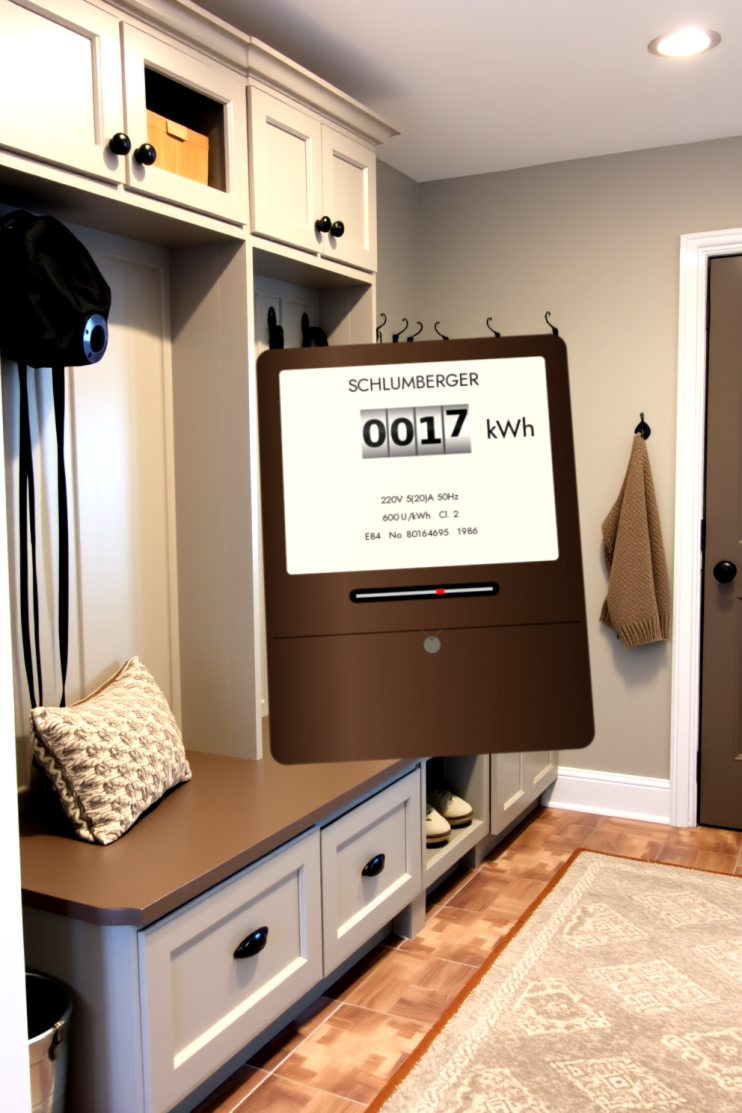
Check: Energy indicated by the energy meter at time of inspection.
17 kWh
